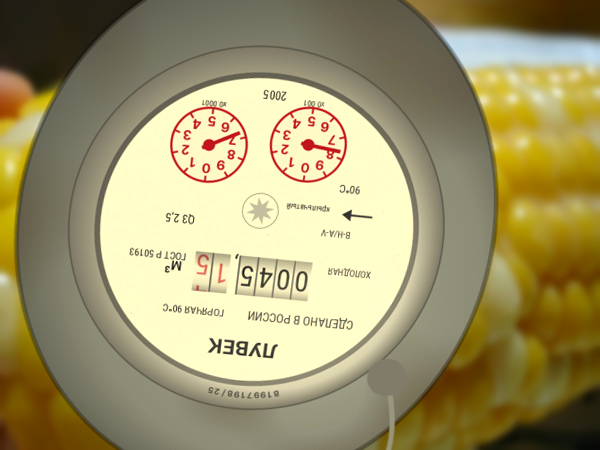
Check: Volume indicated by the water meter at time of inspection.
45.1476 m³
